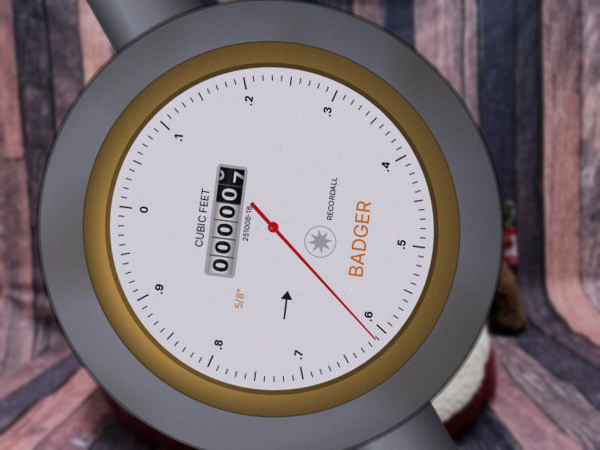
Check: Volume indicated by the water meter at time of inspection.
6.61 ft³
